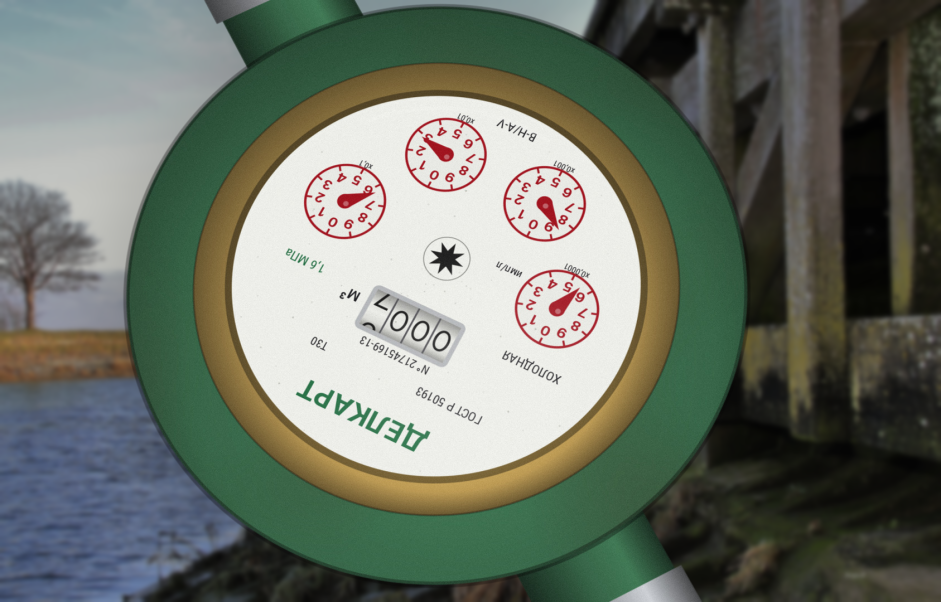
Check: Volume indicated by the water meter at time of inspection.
6.6285 m³
